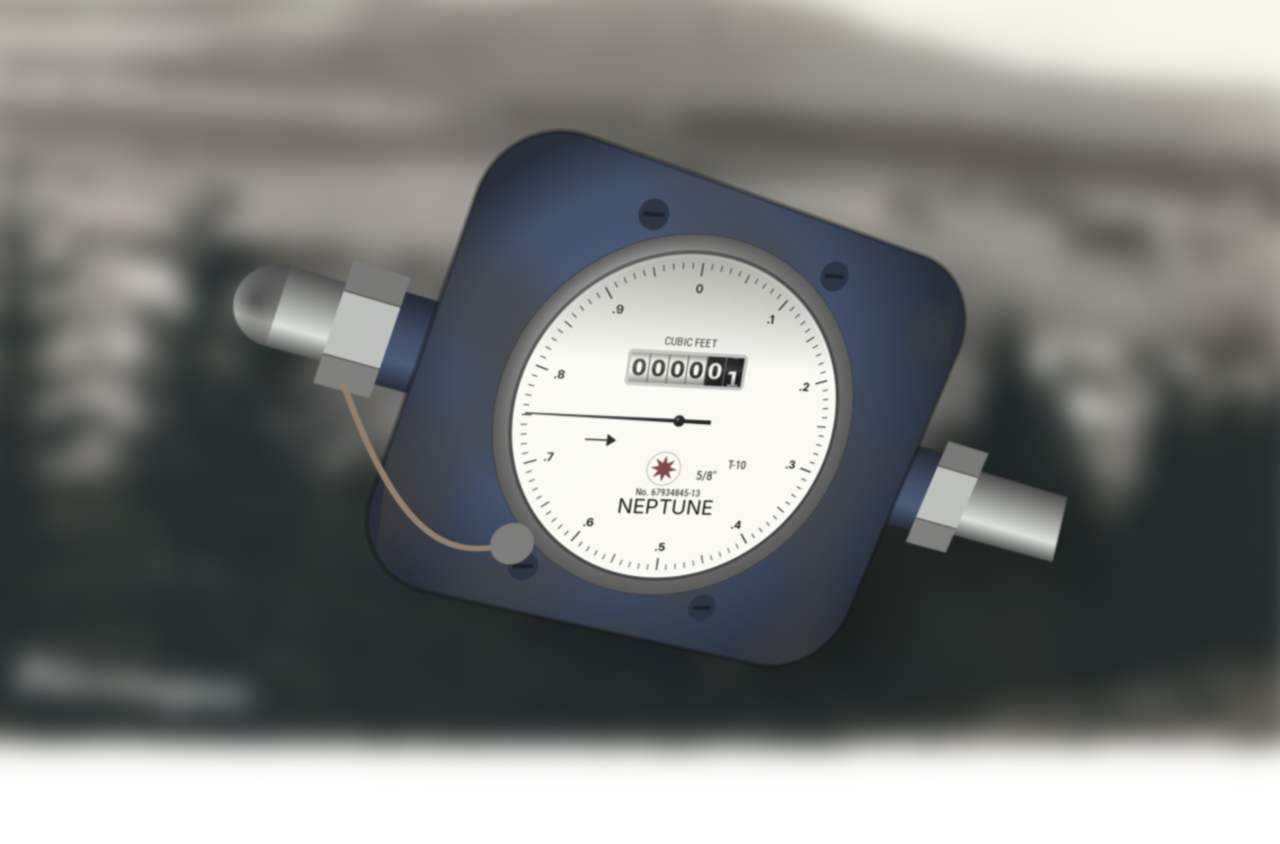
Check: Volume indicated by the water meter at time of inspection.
0.75 ft³
